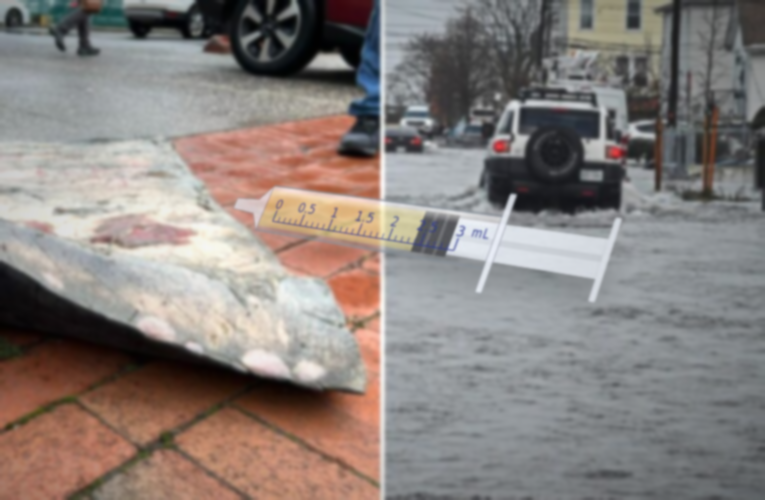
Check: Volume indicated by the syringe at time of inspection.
2.4 mL
